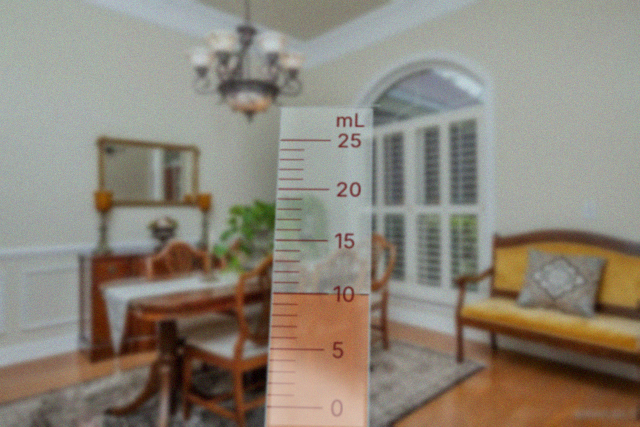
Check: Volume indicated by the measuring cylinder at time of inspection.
10 mL
